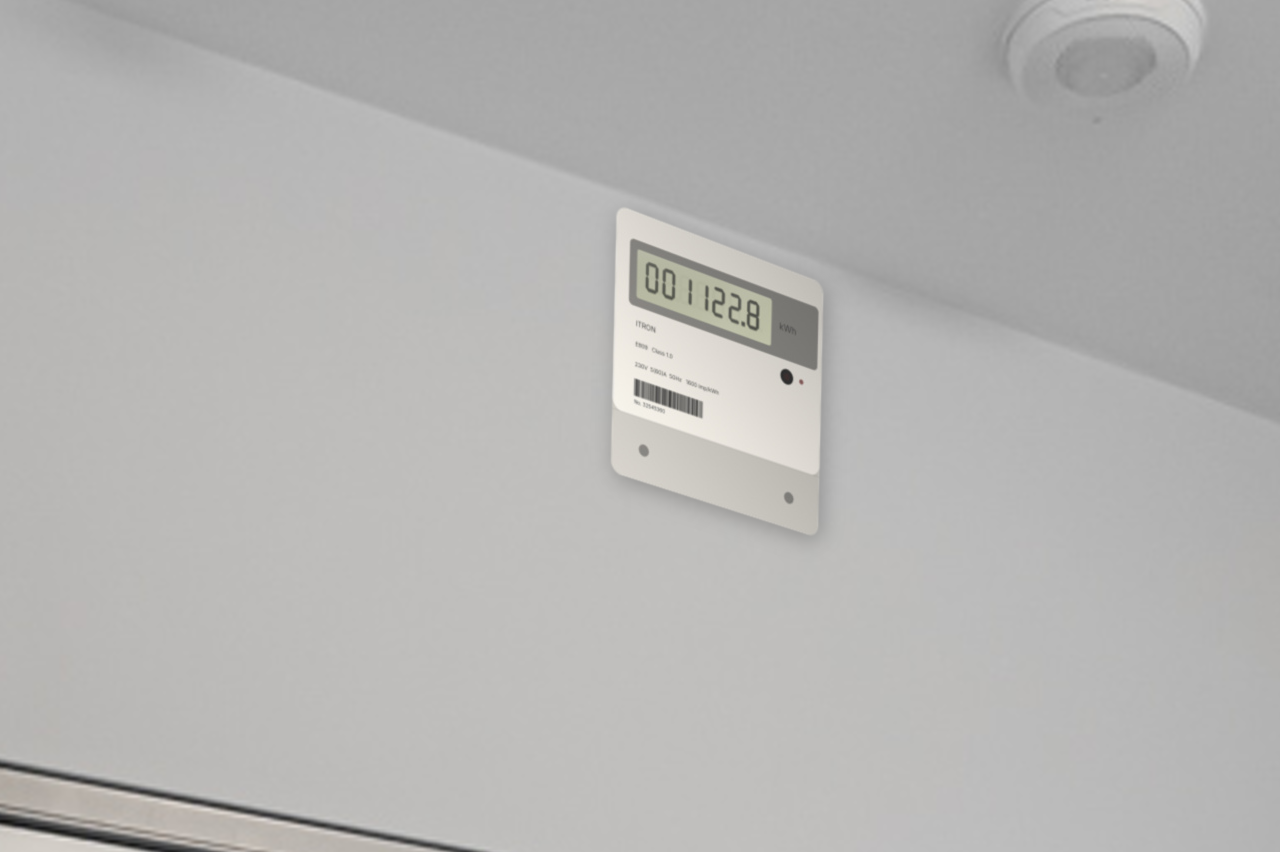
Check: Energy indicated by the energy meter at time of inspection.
1122.8 kWh
